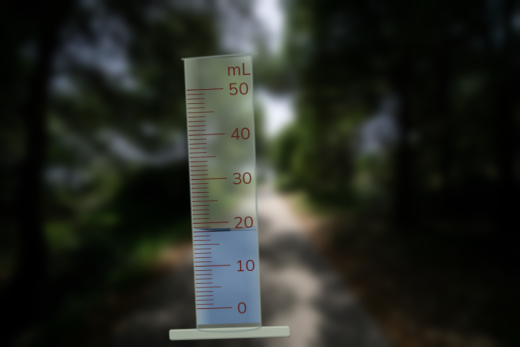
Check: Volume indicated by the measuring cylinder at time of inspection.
18 mL
